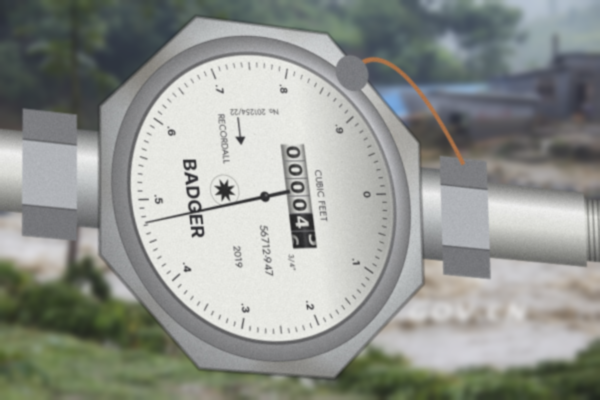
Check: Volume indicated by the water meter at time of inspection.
45.47 ft³
